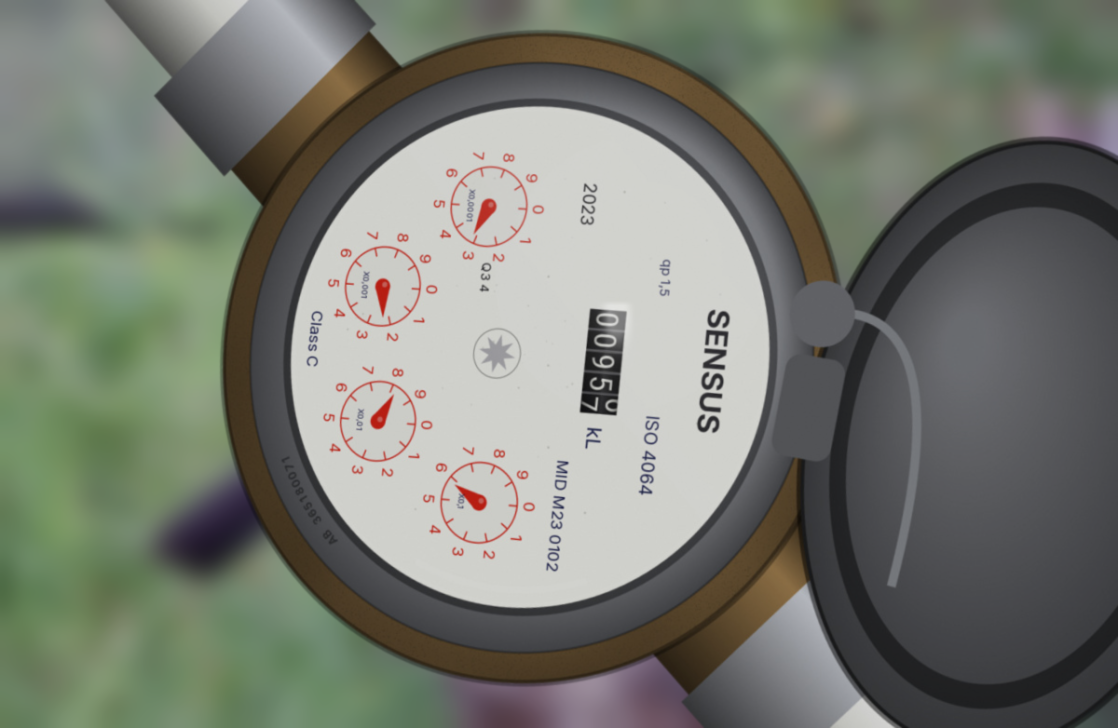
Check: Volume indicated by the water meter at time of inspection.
956.5823 kL
